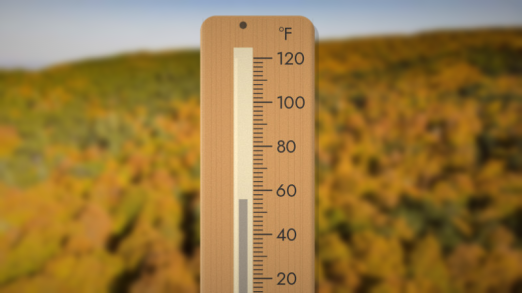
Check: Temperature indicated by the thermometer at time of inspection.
56 °F
